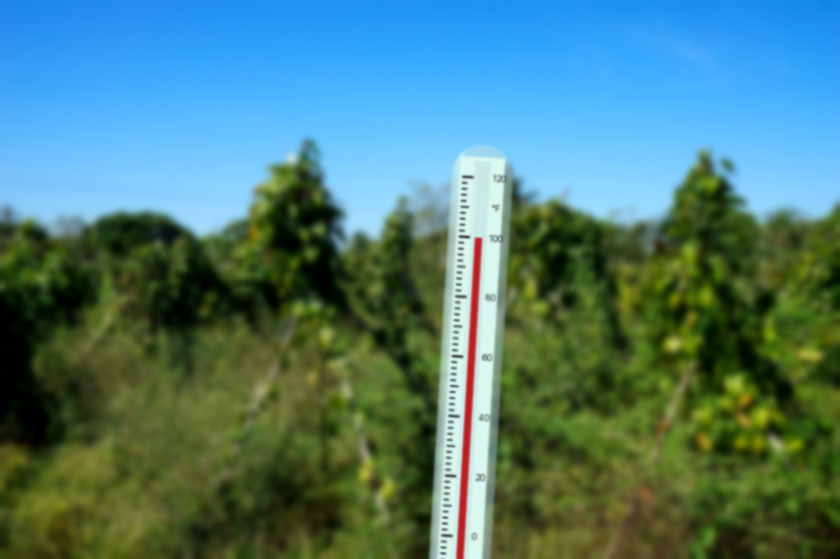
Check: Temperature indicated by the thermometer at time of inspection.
100 °F
